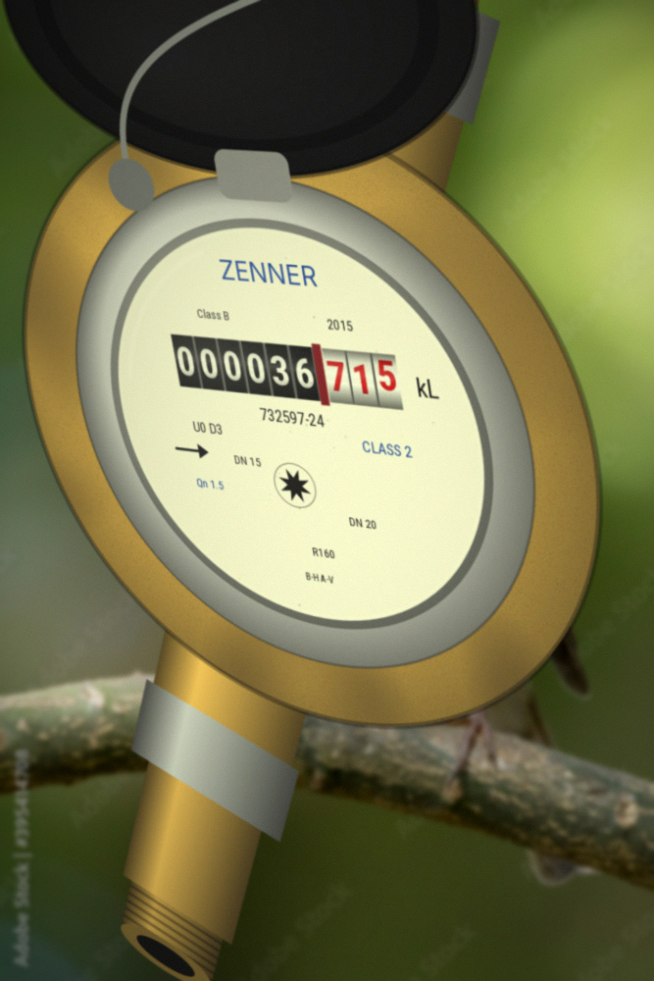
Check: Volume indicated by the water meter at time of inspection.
36.715 kL
